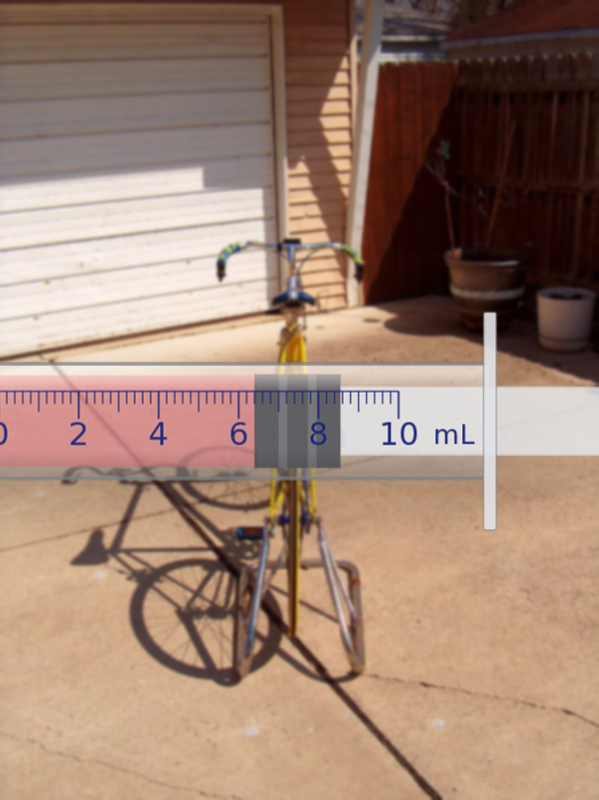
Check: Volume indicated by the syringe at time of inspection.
6.4 mL
